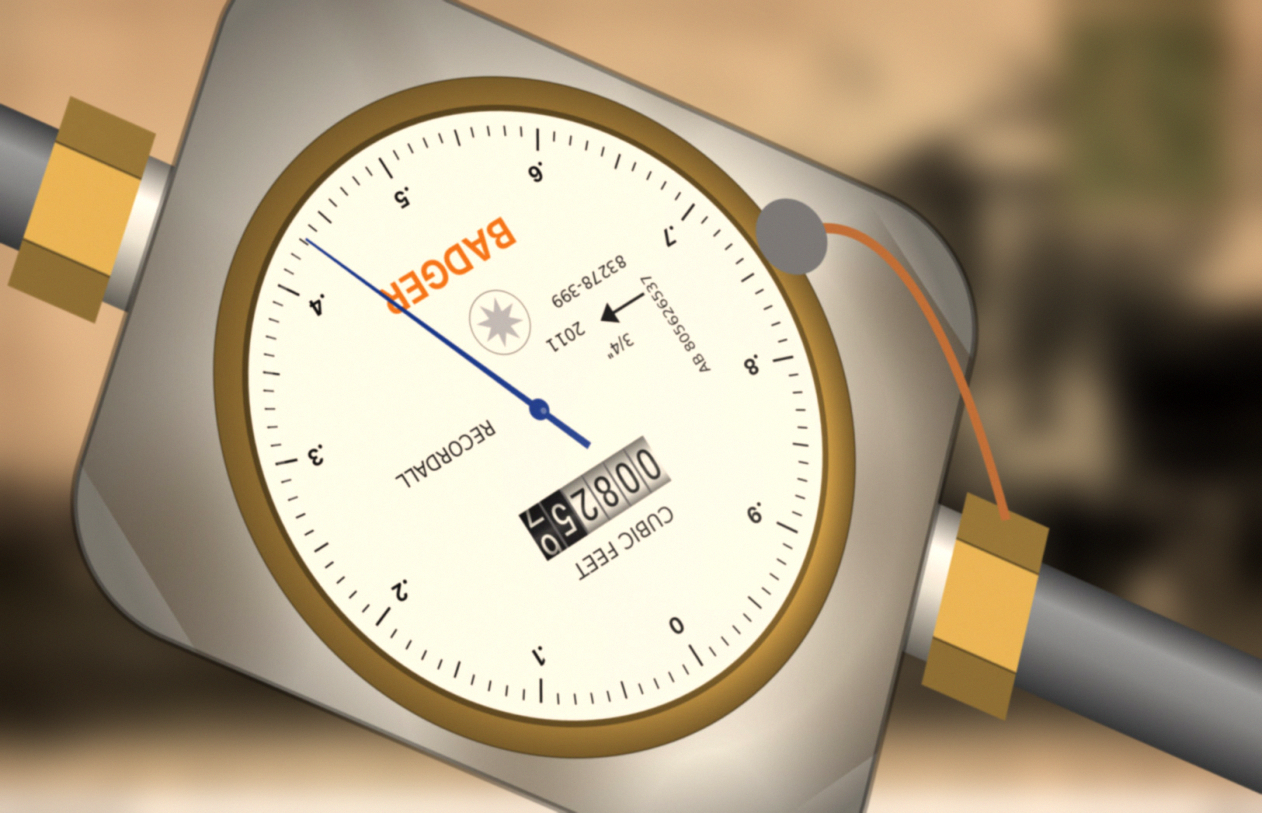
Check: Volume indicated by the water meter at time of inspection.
8256.43 ft³
